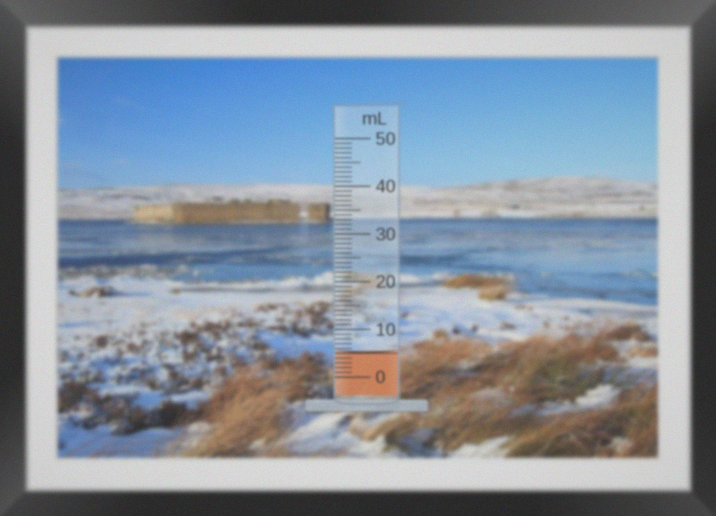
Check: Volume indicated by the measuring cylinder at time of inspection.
5 mL
